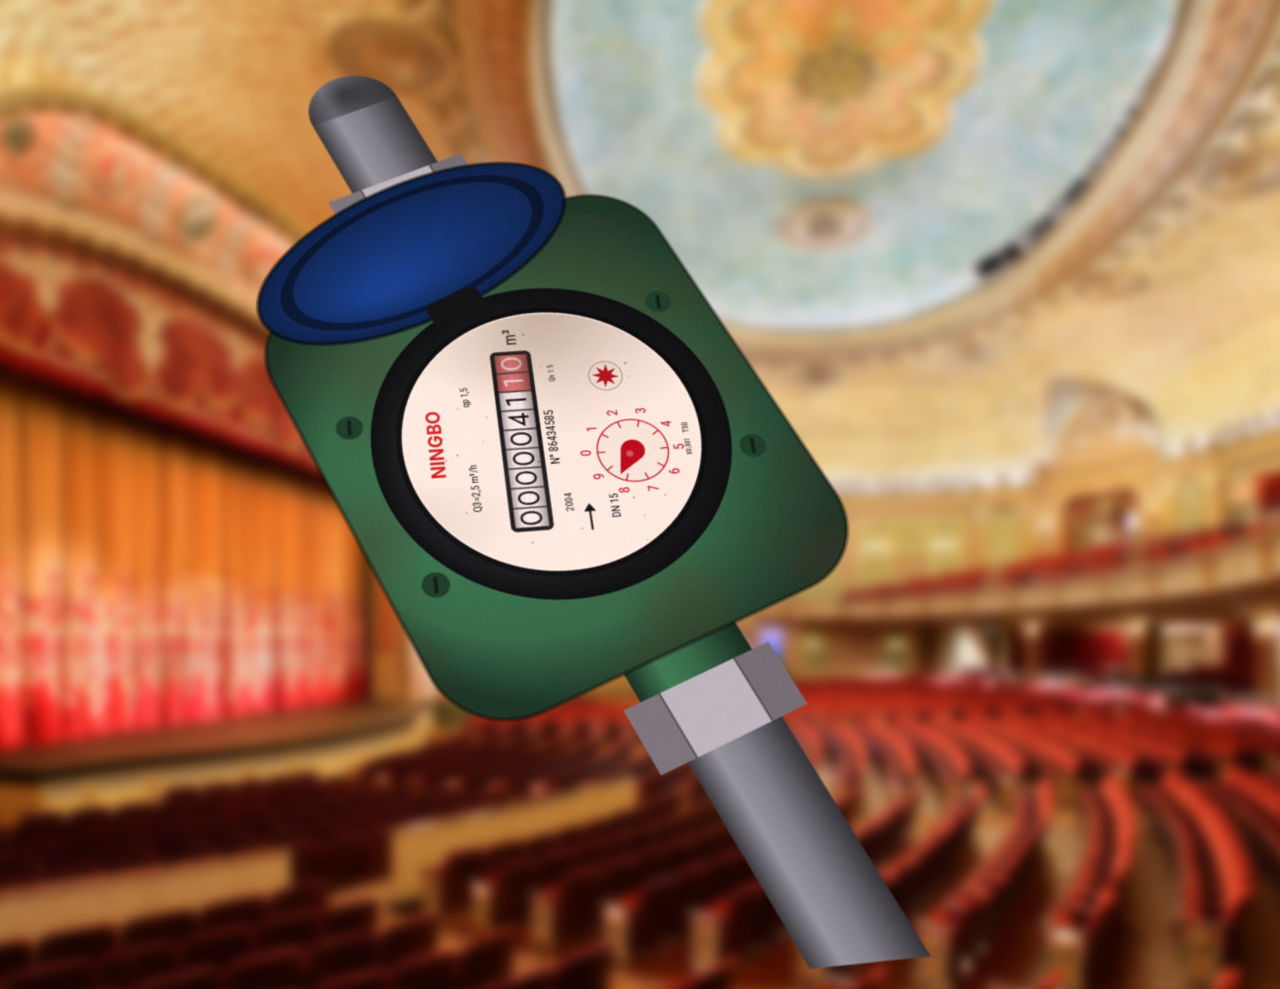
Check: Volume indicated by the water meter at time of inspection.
41.108 m³
